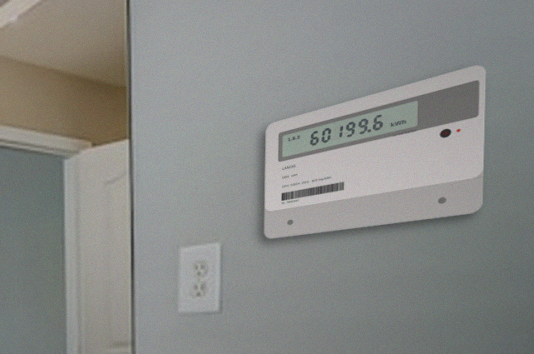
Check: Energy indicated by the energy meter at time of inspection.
60199.6 kWh
